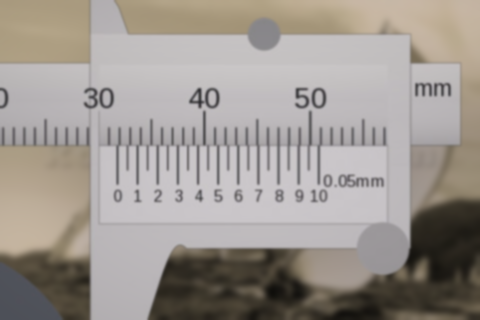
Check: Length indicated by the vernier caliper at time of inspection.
31.8 mm
